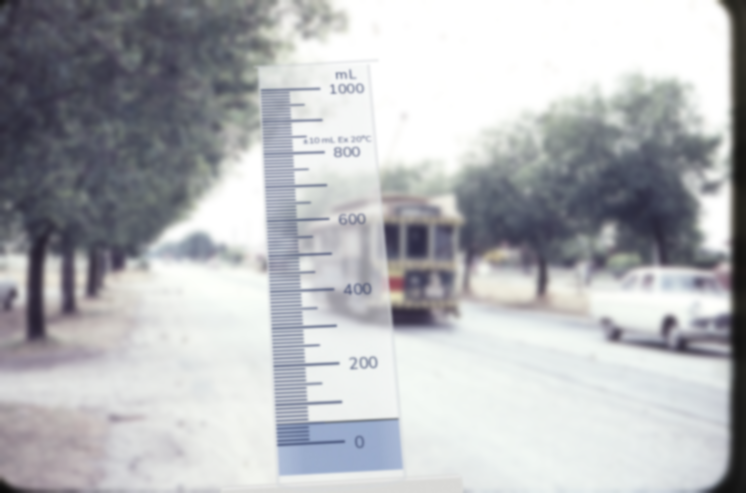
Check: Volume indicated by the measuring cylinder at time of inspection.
50 mL
